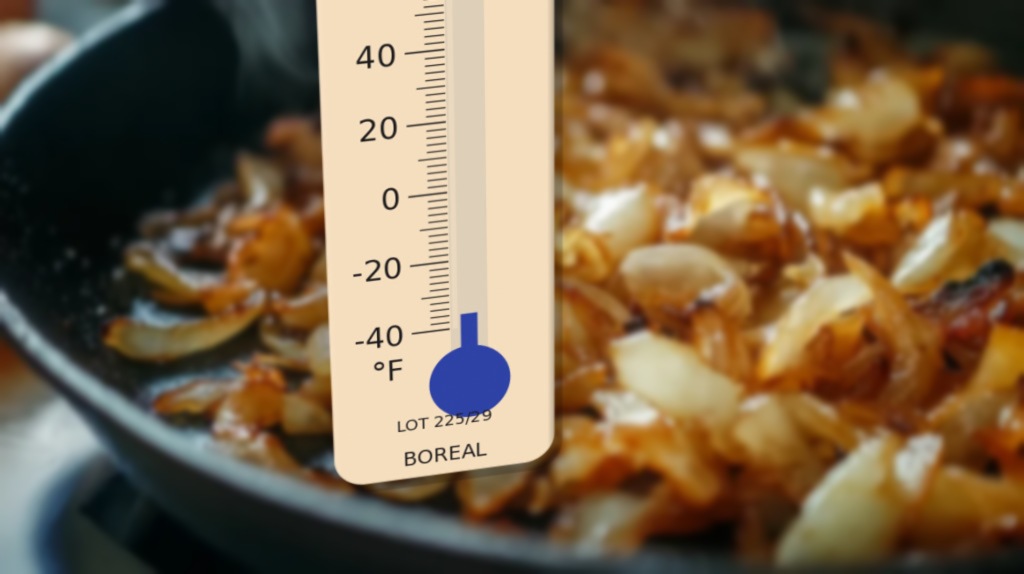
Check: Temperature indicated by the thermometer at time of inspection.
-36 °F
